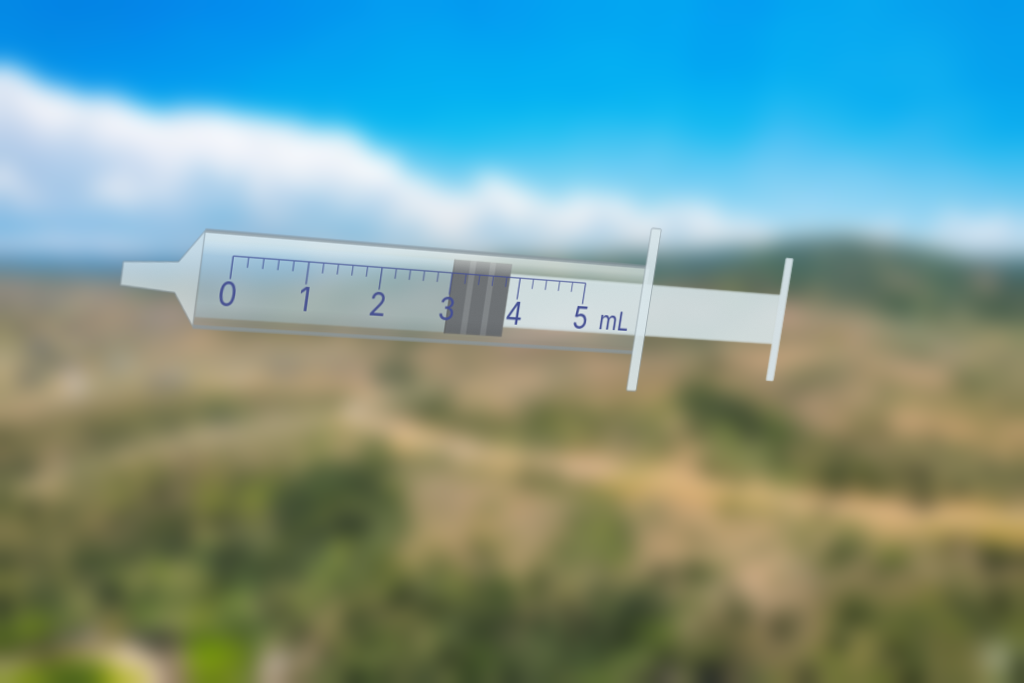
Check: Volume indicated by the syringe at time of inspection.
3 mL
